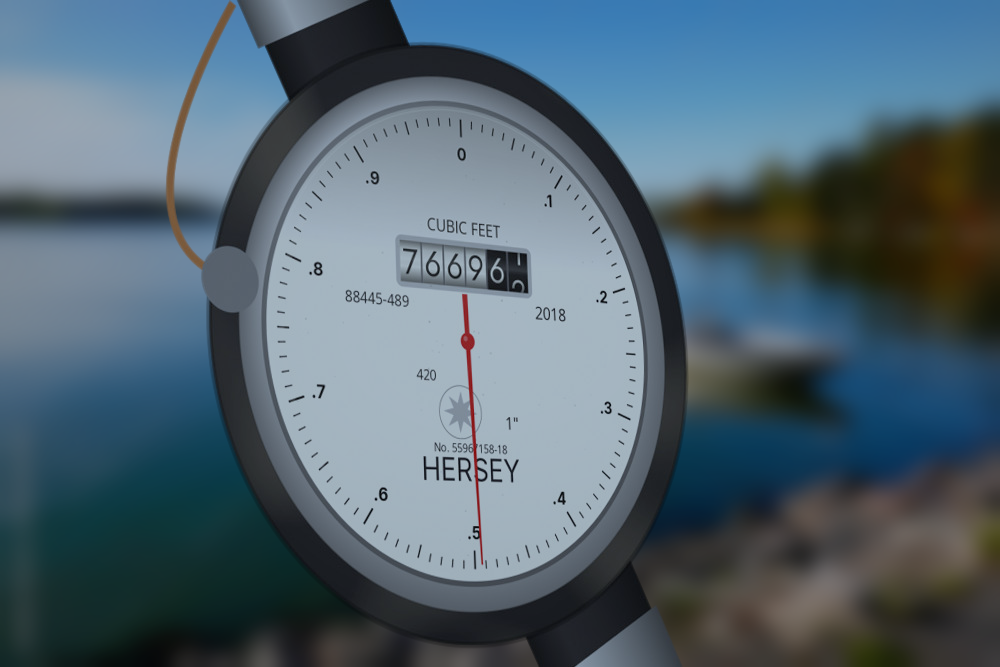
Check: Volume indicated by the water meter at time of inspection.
766961.49 ft³
